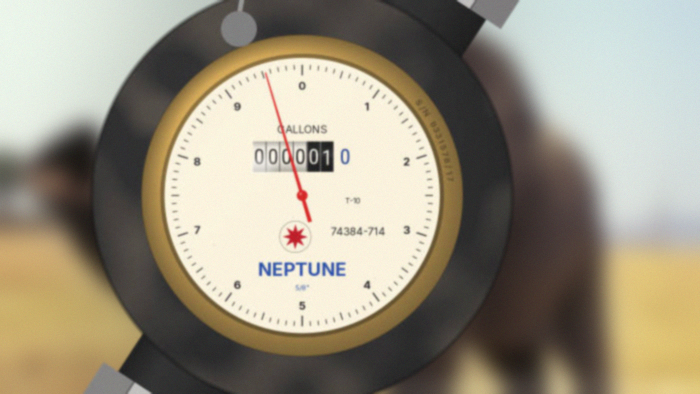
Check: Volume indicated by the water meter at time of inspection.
9.5 gal
